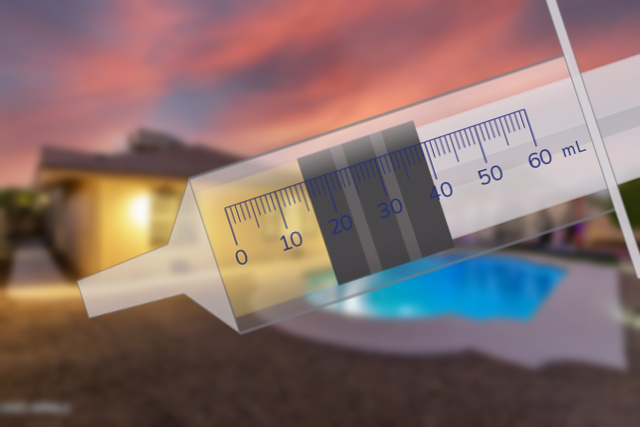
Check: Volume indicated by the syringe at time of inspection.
16 mL
